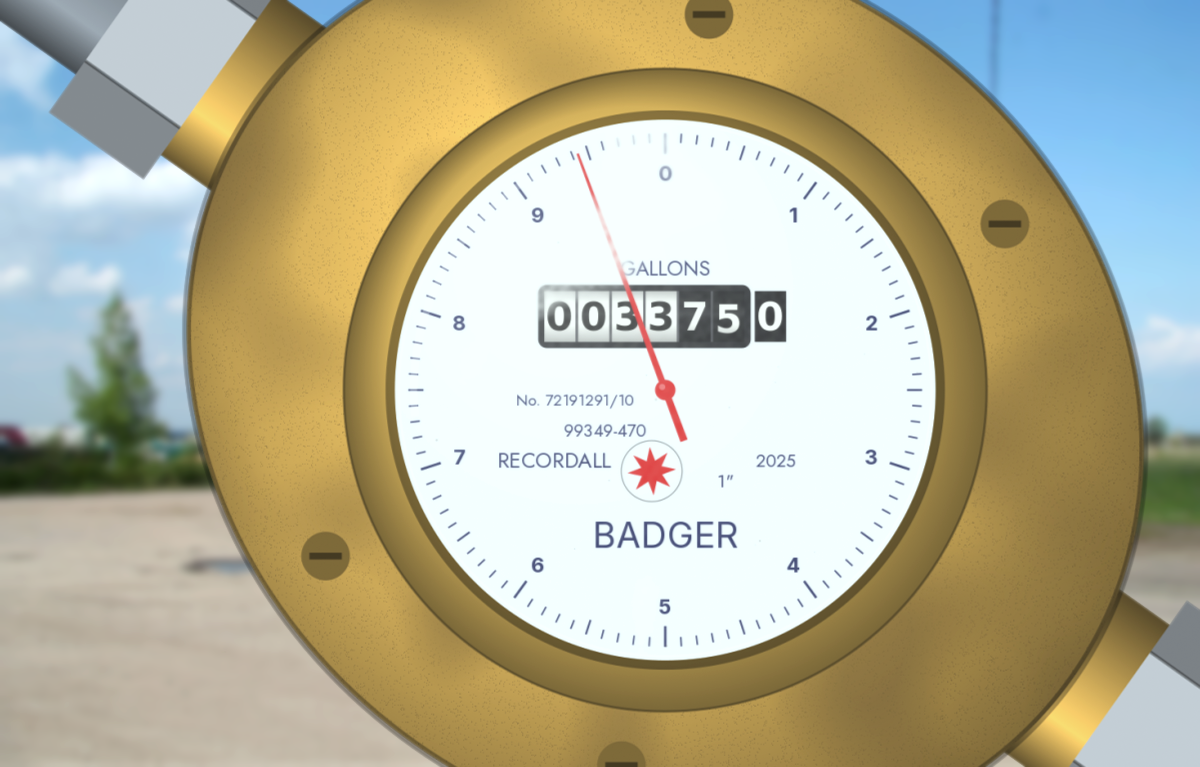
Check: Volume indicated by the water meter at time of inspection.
33749.4 gal
